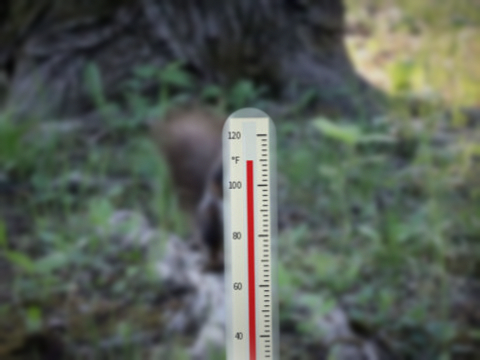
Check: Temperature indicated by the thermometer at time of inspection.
110 °F
